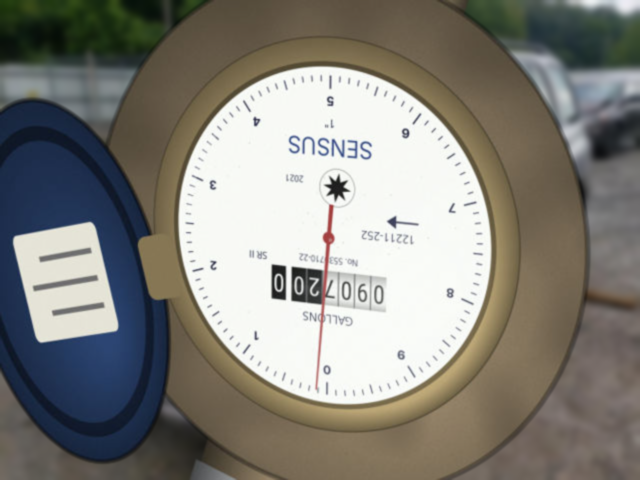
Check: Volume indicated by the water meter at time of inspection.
907200.1 gal
